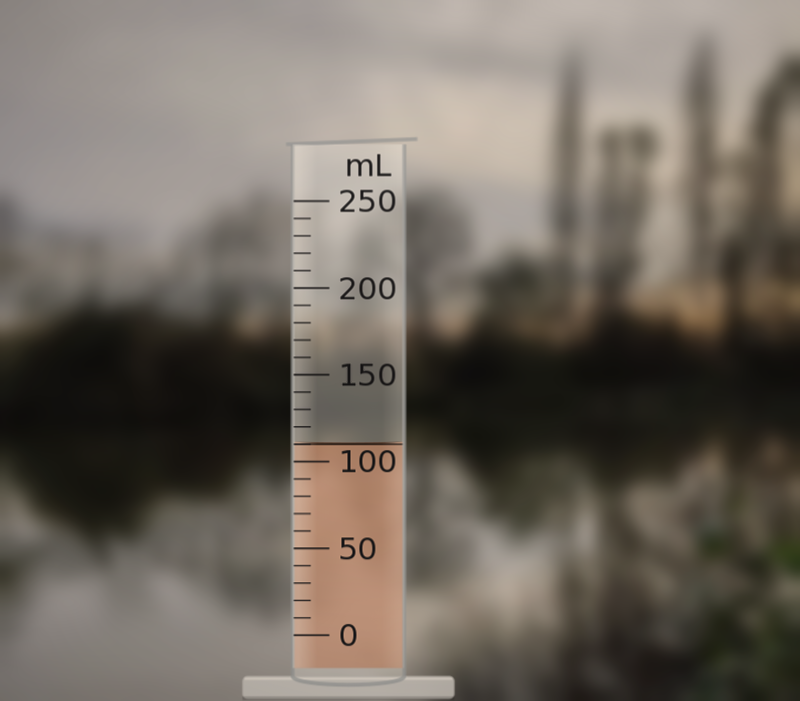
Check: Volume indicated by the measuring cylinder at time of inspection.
110 mL
